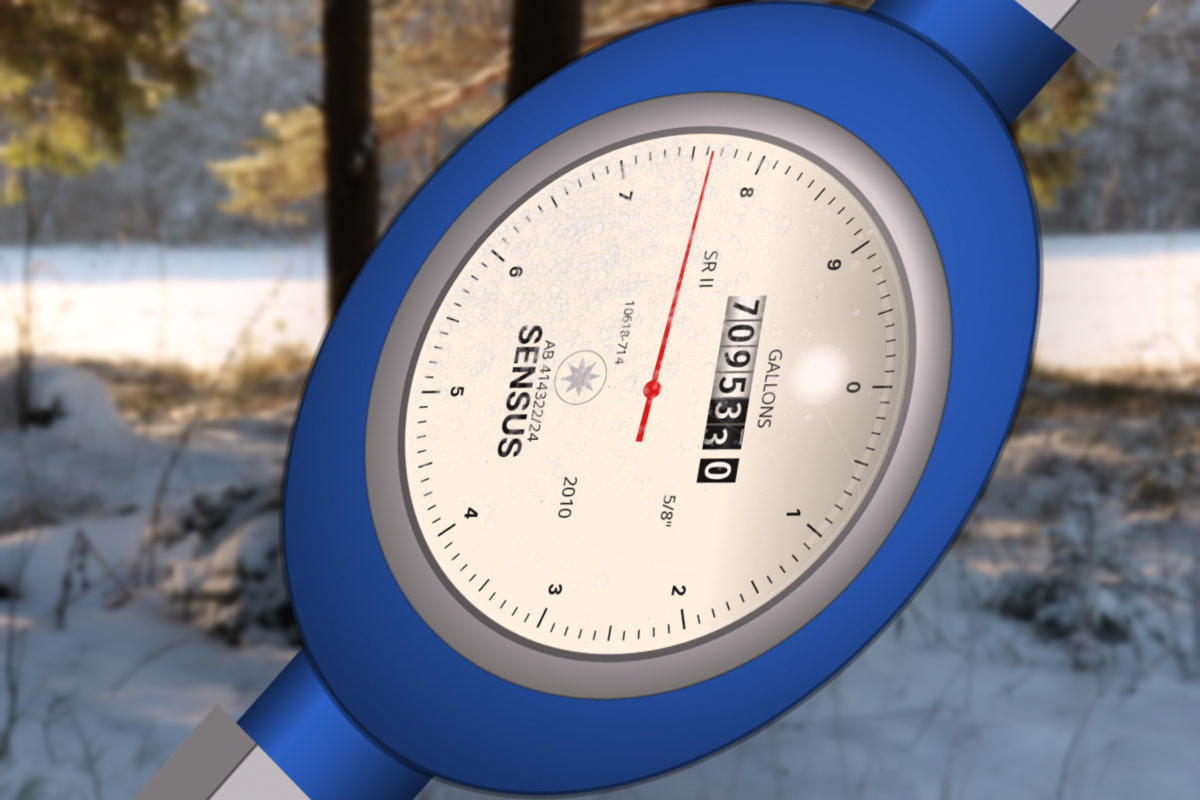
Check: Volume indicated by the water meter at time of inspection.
7095327.6 gal
